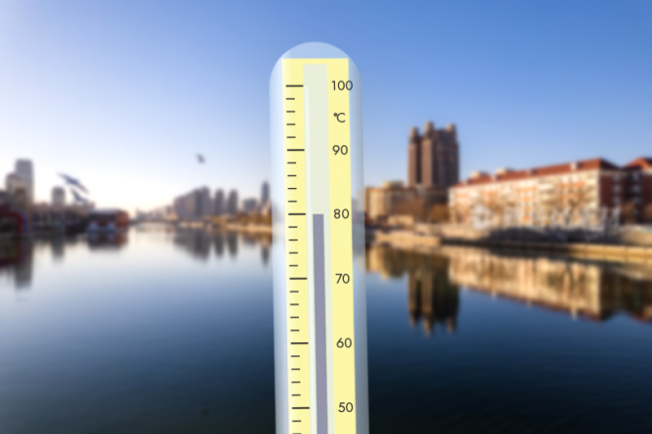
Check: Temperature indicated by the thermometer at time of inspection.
80 °C
